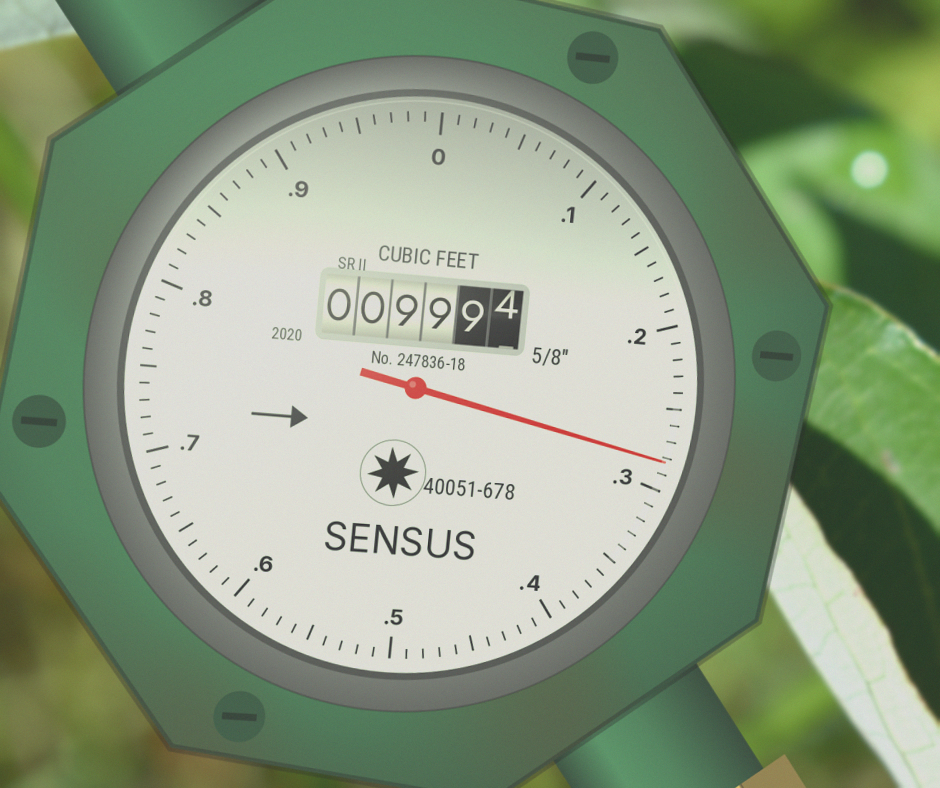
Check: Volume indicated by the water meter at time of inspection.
9994.28 ft³
